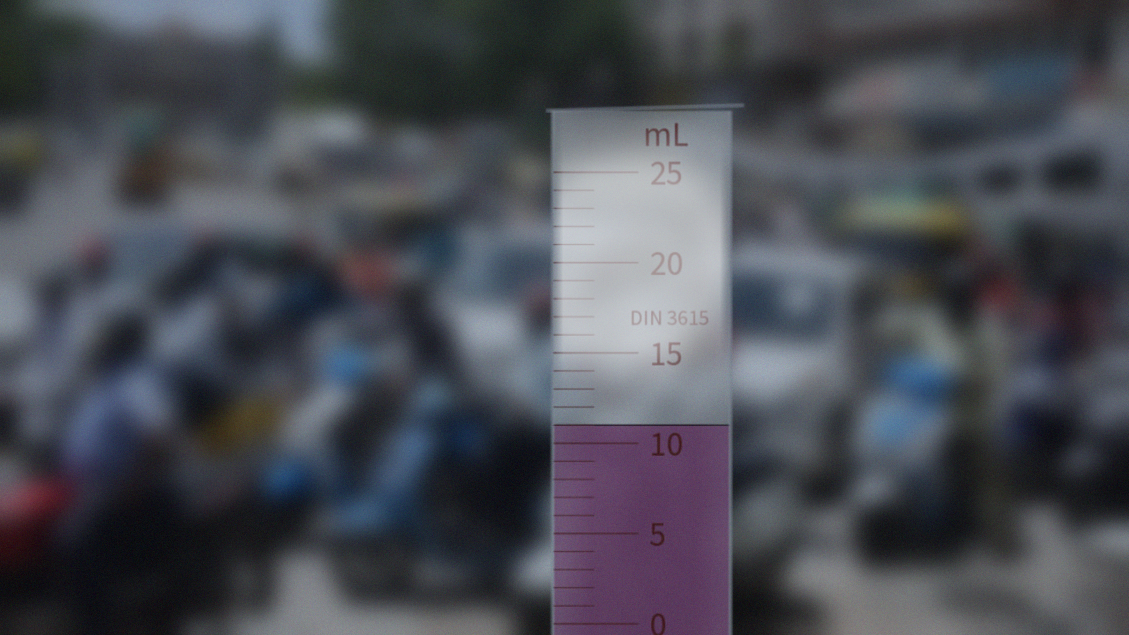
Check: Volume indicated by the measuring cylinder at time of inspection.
11 mL
